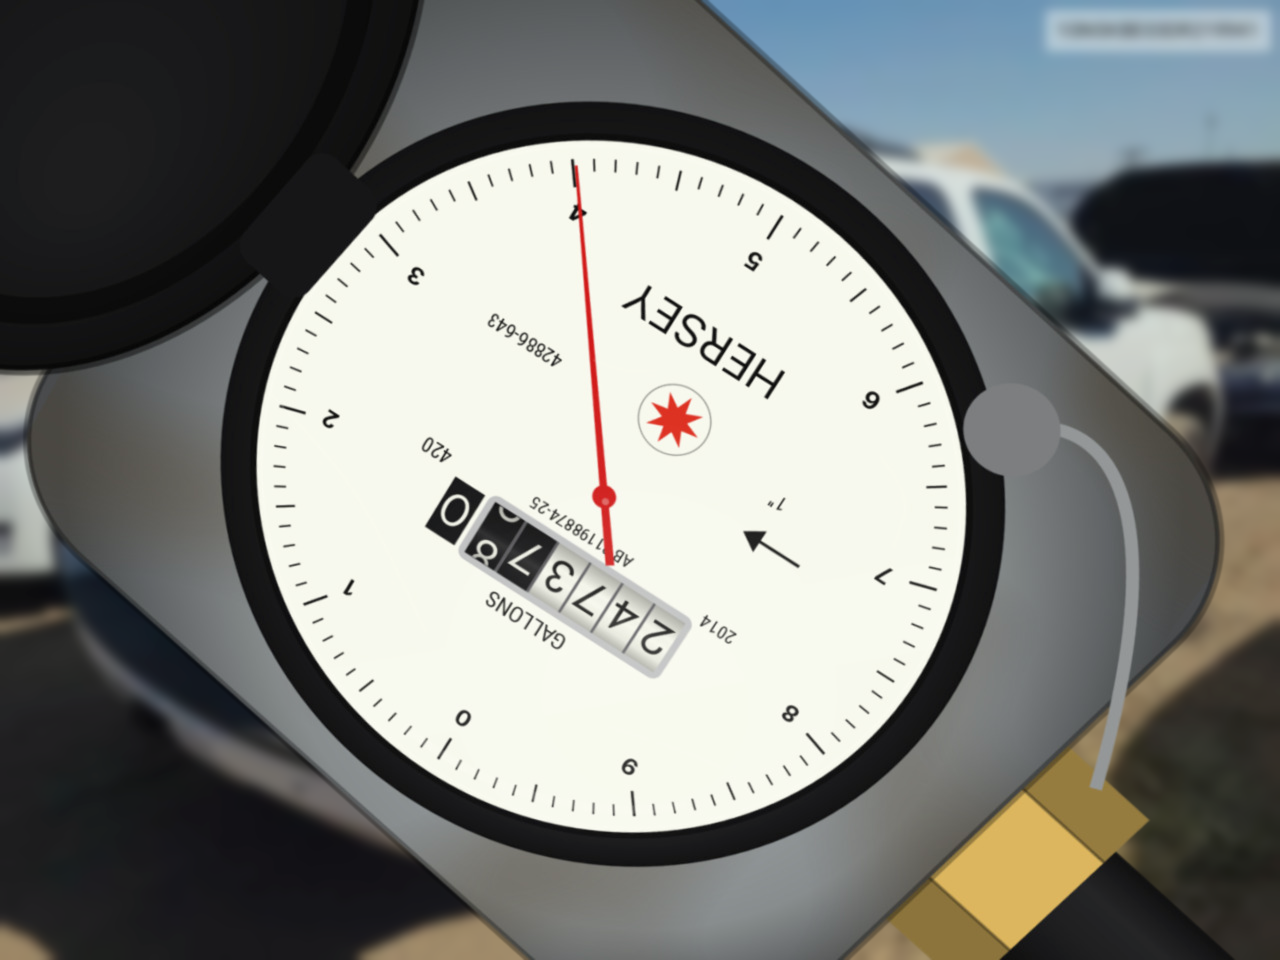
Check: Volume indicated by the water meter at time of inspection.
2473784.0 gal
